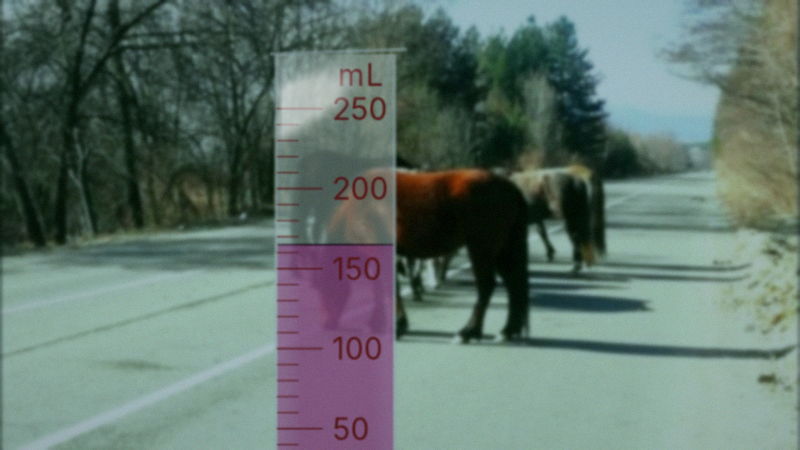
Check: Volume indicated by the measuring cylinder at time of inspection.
165 mL
